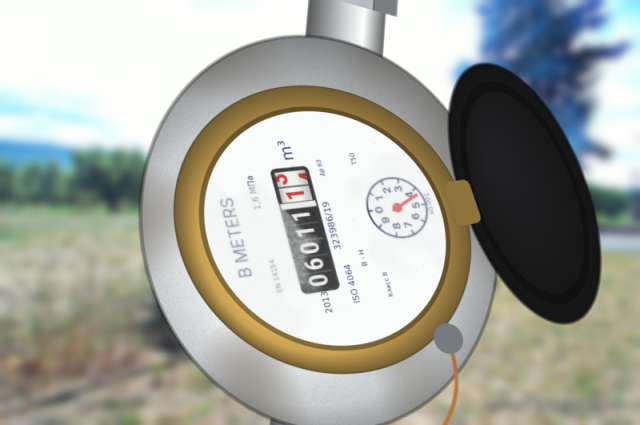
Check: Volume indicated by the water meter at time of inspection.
6011.134 m³
